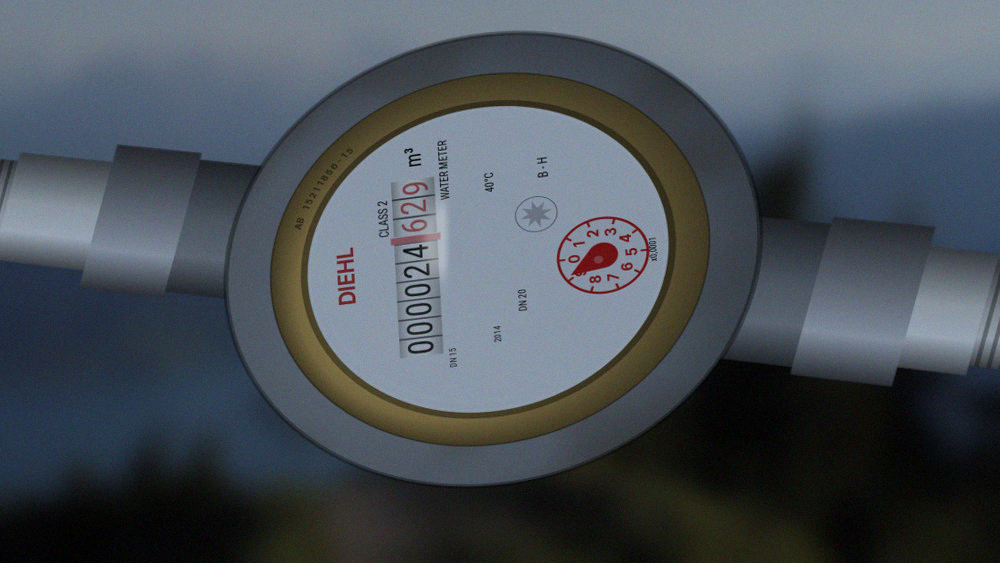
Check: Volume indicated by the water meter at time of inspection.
24.6289 m³
